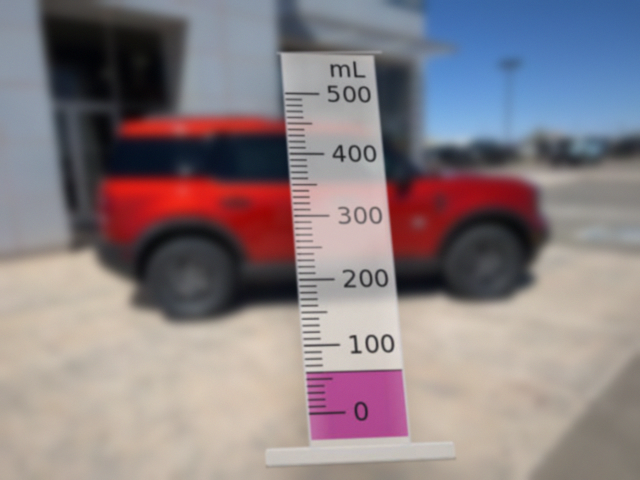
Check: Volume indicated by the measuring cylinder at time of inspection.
60 mL
